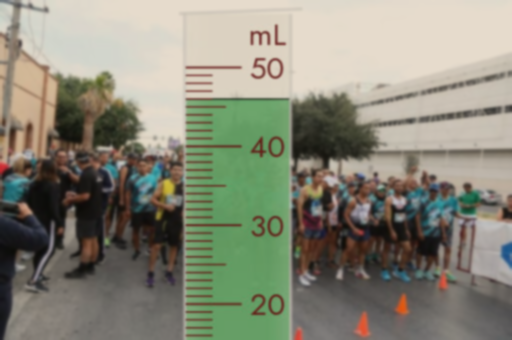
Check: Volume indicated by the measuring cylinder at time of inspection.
46 mL
